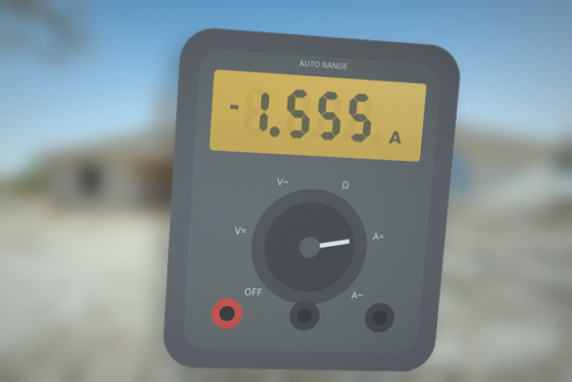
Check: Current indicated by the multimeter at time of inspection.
-1.555 A
